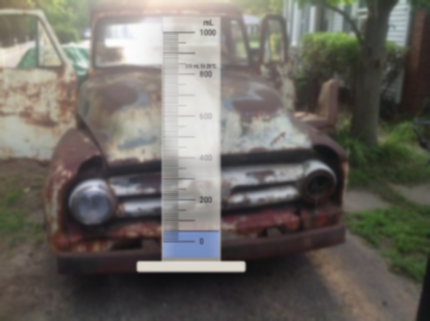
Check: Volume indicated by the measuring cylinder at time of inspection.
50 mL
